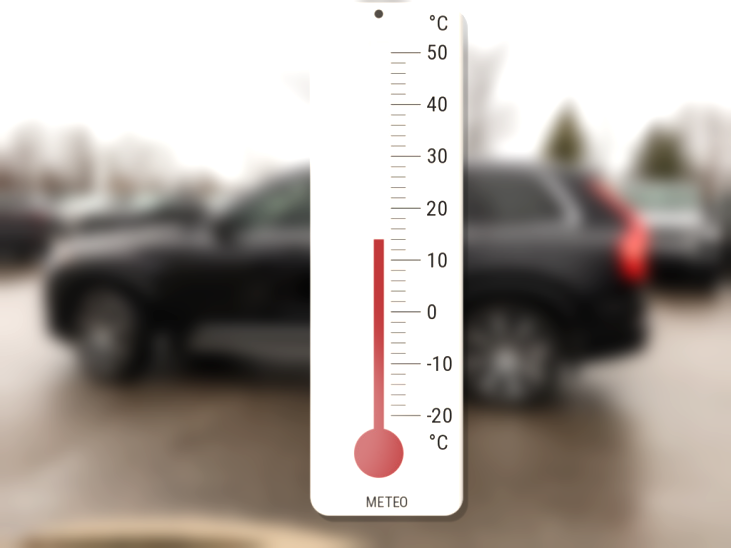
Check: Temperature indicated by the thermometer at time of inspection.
14 °C
